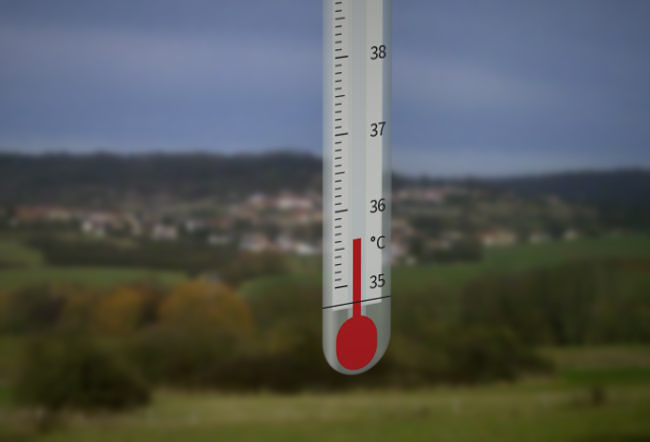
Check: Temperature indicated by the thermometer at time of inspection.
35.6 °C
